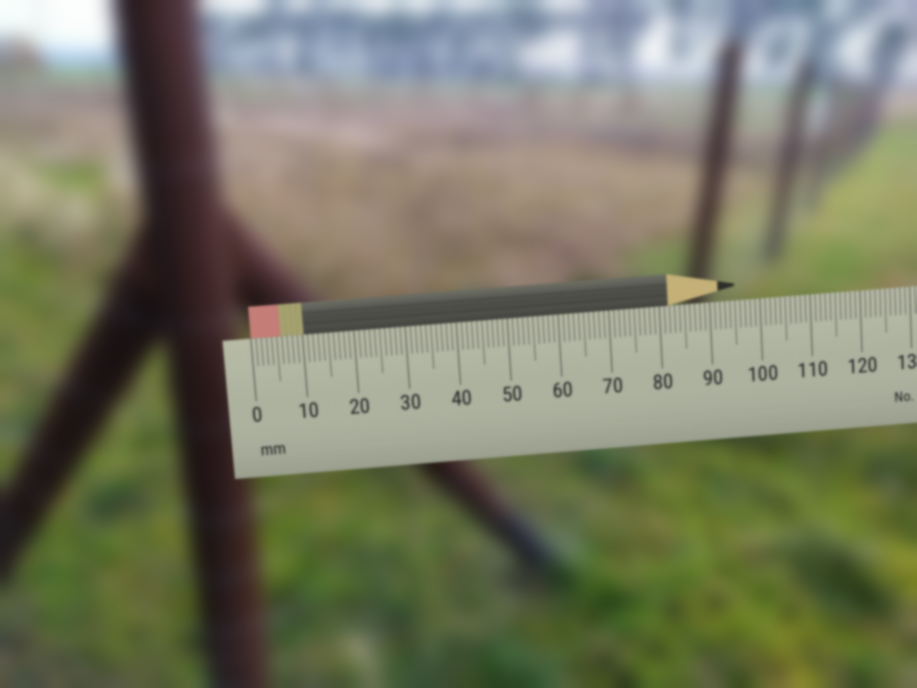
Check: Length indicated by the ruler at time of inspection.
95 mm
